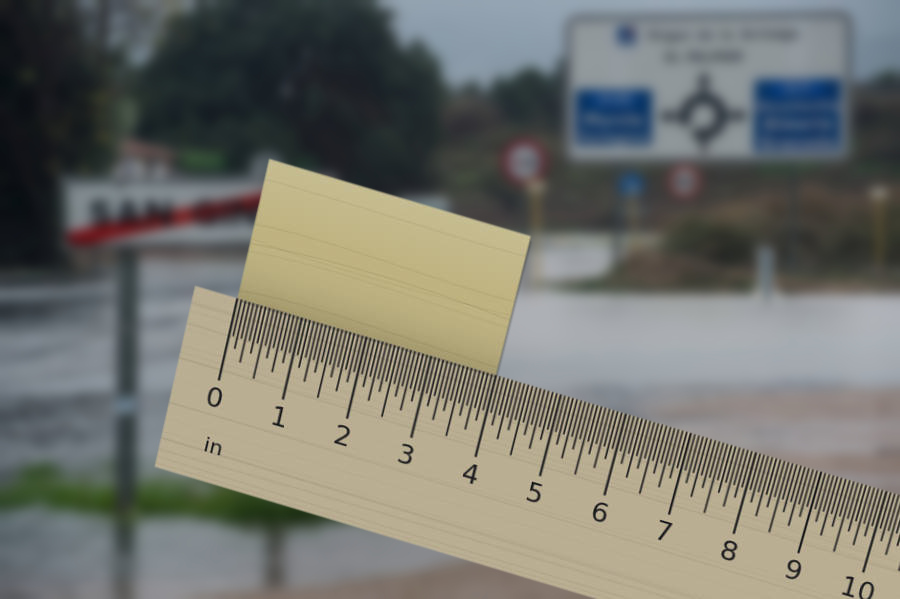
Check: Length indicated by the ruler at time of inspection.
4 in
